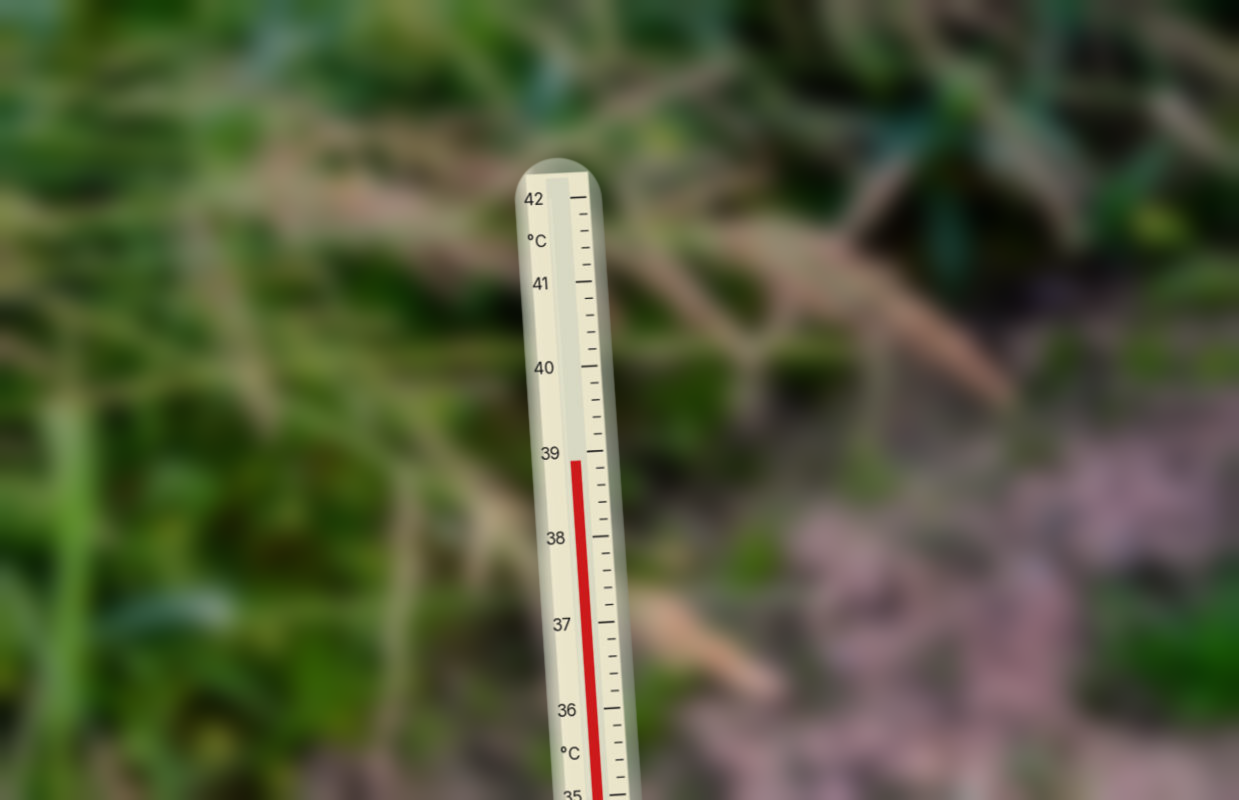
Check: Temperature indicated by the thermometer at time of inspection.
38.9 °C
